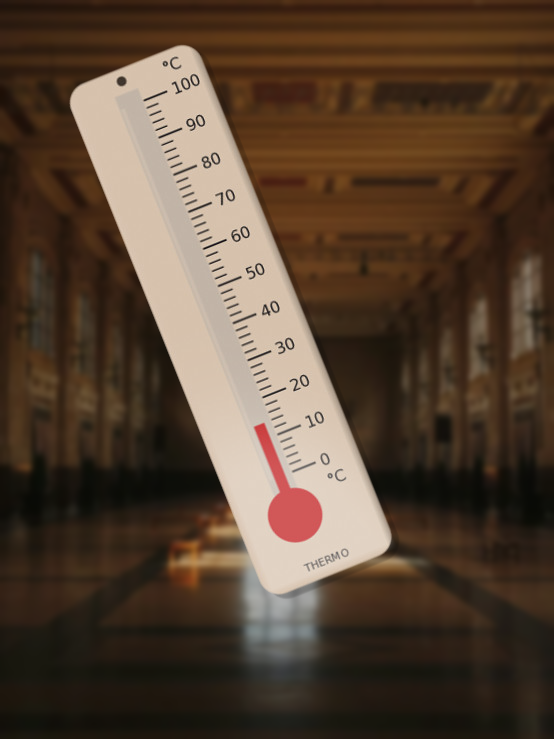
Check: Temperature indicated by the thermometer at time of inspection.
14 °C
